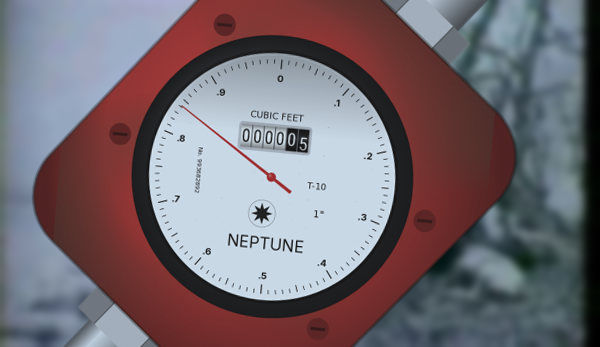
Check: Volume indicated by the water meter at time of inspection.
4.84 ft³
